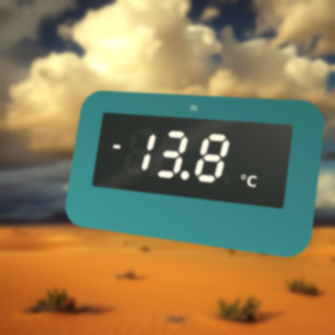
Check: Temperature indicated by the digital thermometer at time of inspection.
-13.8 °C
